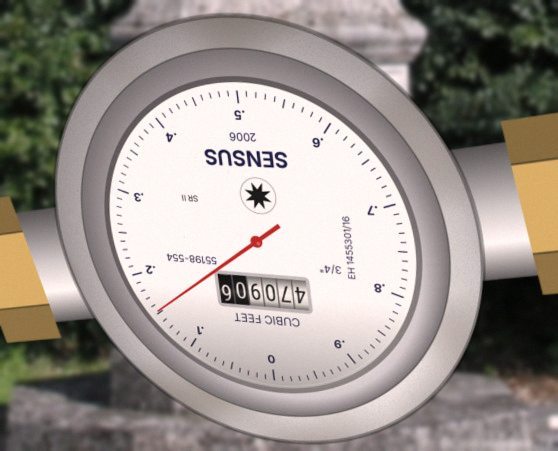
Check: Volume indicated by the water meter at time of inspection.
470906.15 ft³
